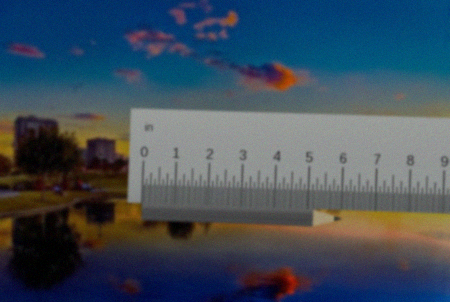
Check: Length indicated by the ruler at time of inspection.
6 in
